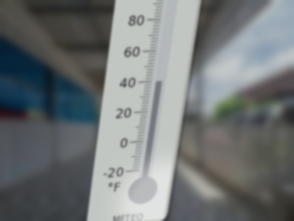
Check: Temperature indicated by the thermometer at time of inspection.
40 °F
